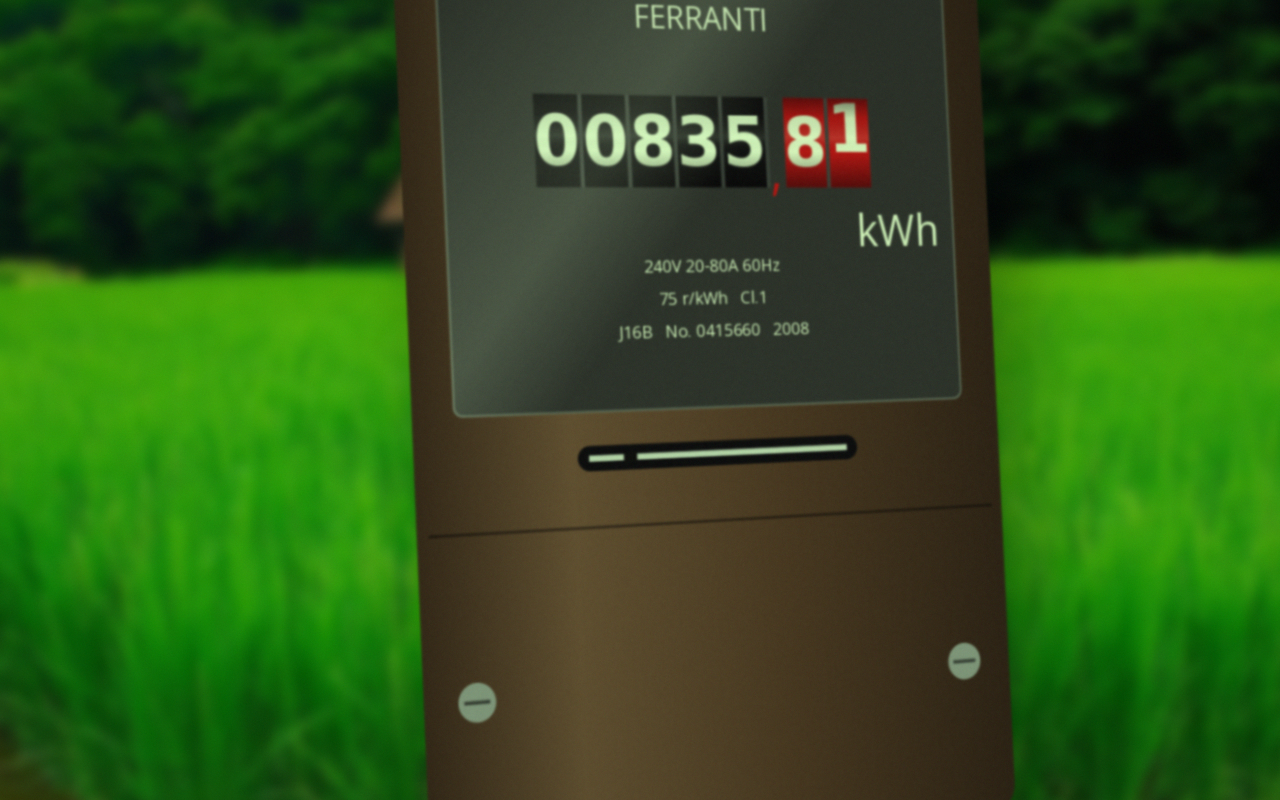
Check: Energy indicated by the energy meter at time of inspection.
835.81 kWh
